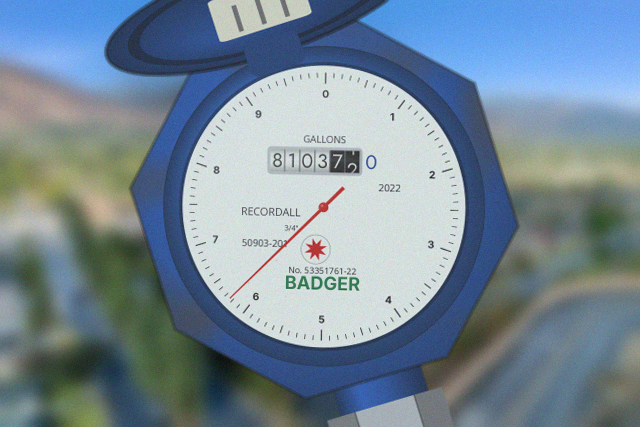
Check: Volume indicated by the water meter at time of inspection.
8103716.2 gal
